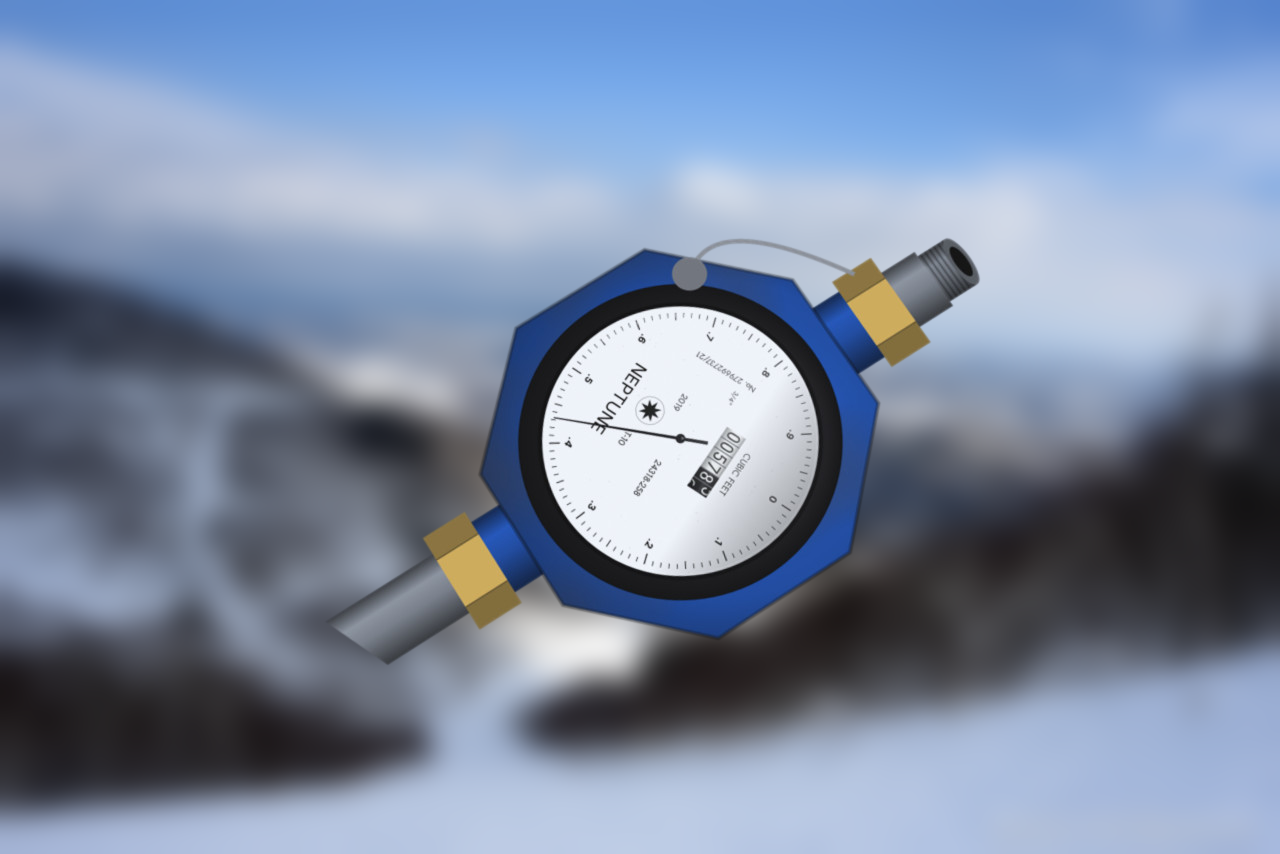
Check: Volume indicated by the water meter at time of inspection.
5785.43 ft³
